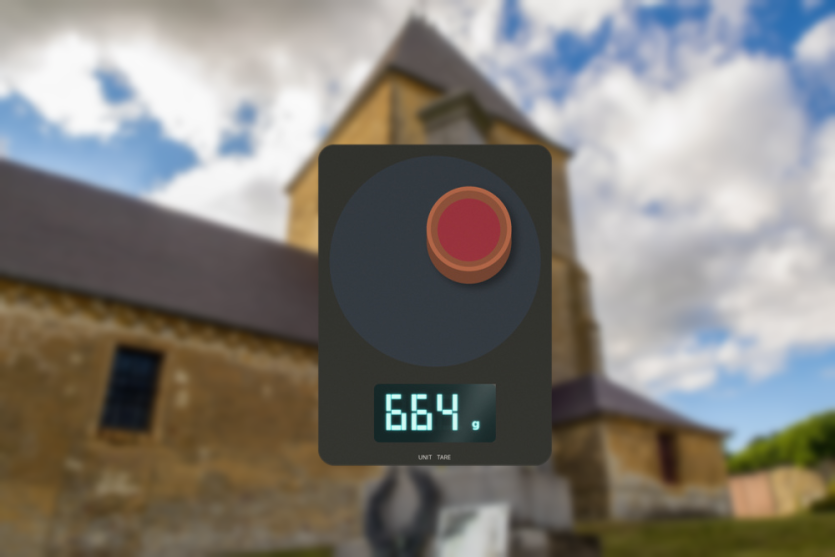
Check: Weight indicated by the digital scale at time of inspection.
664 g
